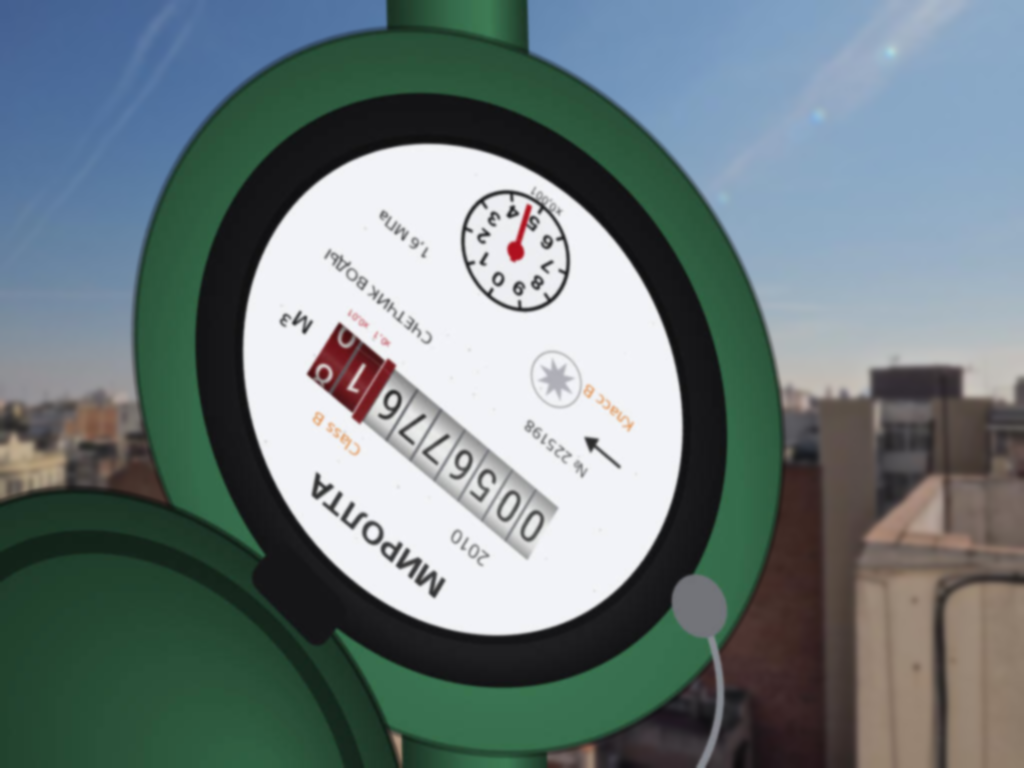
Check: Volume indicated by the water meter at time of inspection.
56776.184 m³
